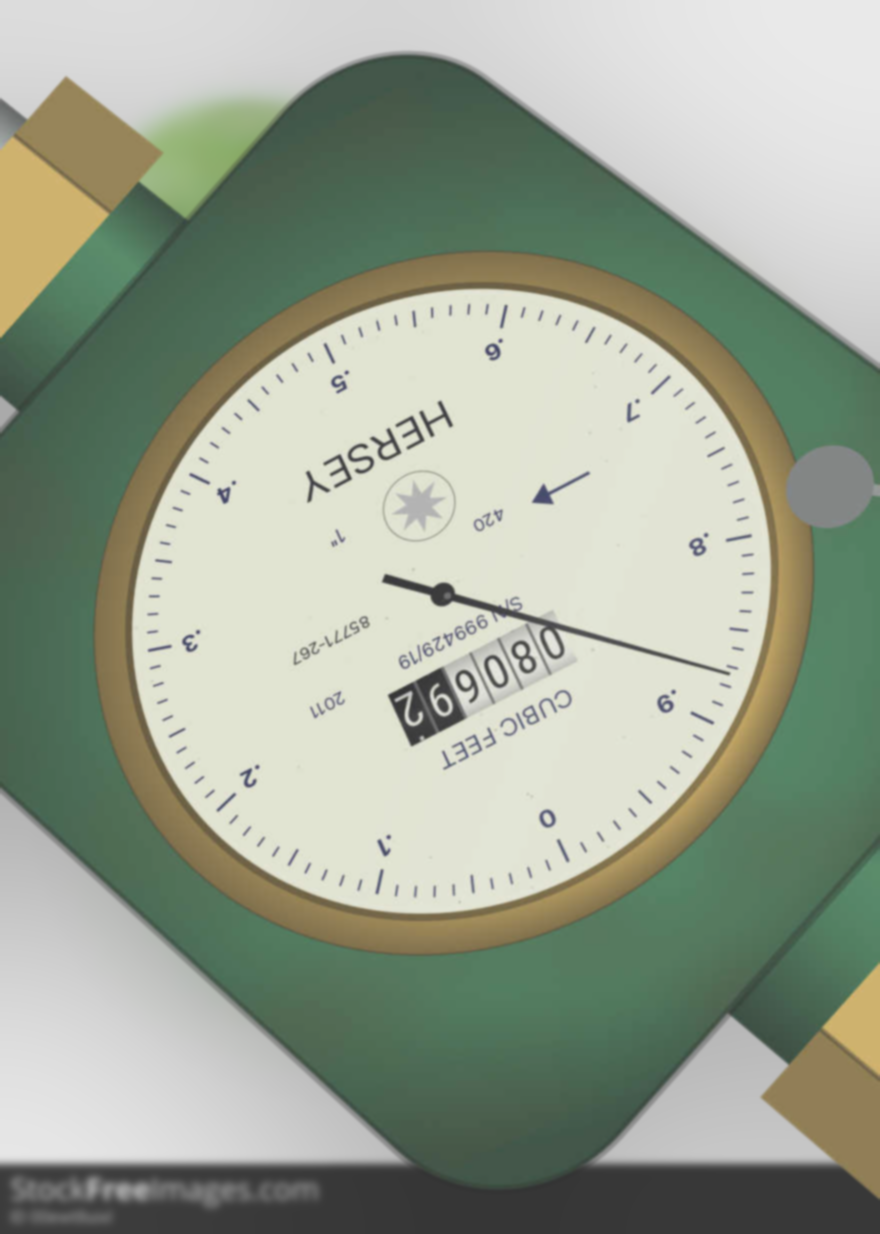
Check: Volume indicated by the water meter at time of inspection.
80691.87 ft³
